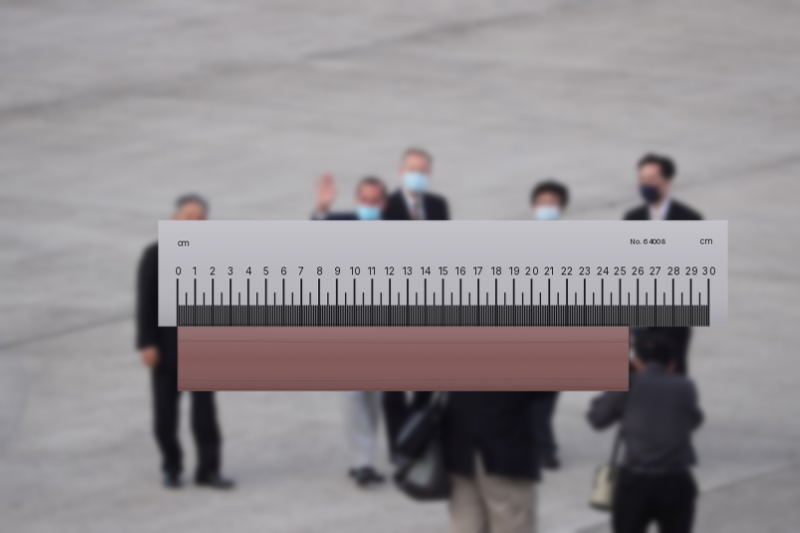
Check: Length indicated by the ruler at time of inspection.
25.5 cm
